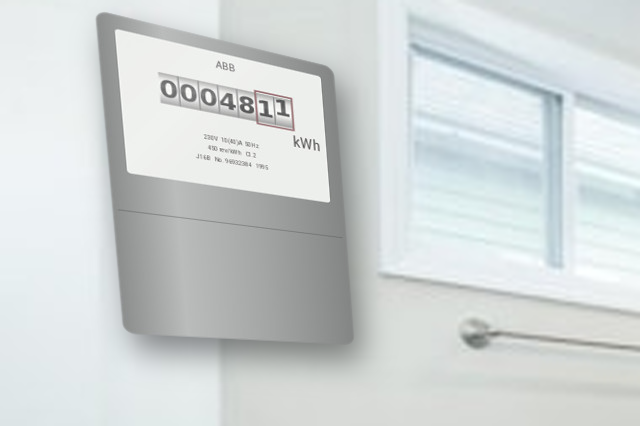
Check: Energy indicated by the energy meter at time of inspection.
48.11 kWh
